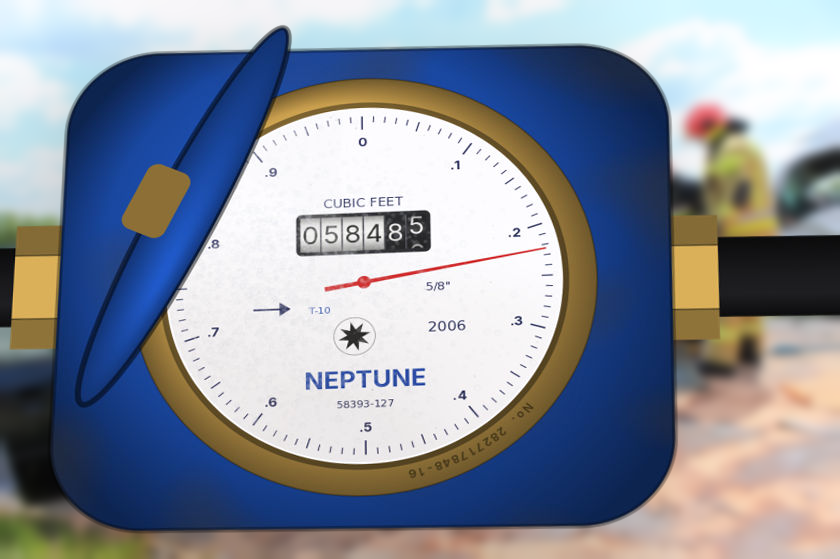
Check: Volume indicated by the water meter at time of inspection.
58485.22 ft³
